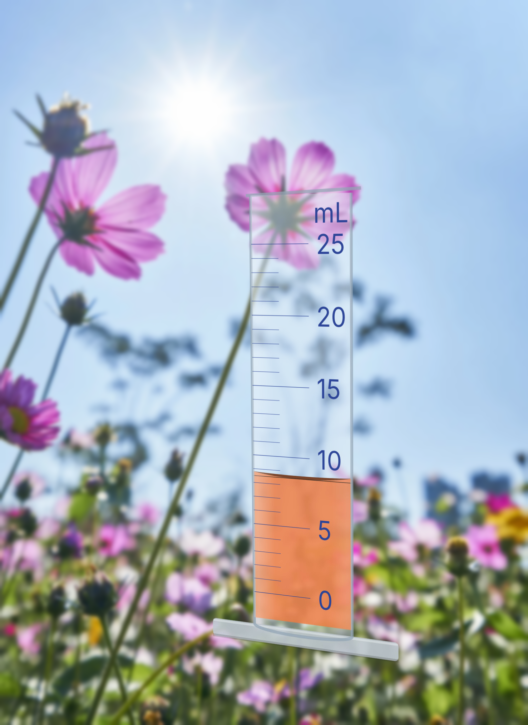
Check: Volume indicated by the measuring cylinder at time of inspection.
8.5 mL
